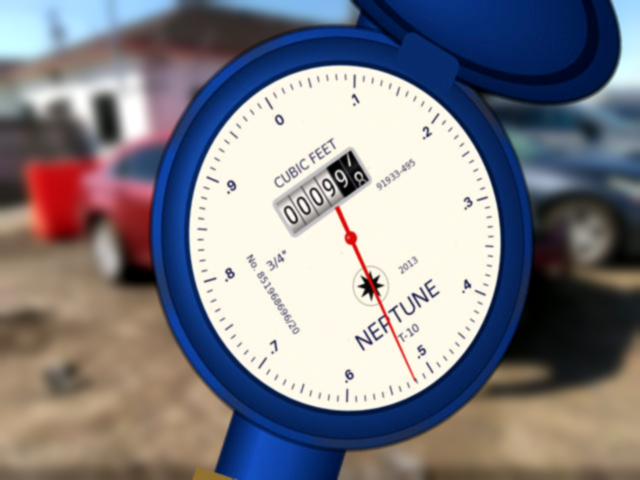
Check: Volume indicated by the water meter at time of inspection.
997.52 ft³
